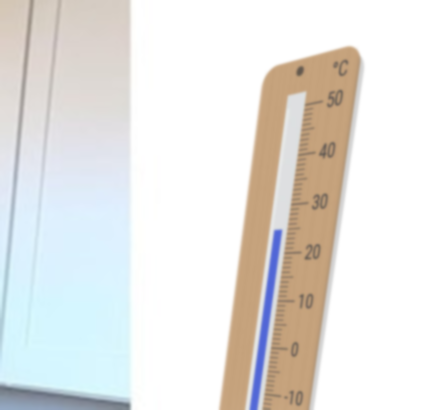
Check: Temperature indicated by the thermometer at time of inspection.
25 °C
